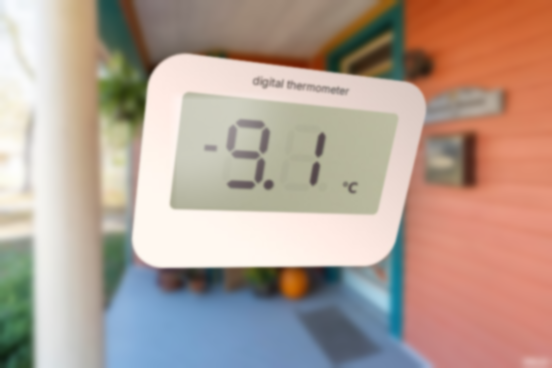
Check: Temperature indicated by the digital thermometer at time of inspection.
-9.1 °C
